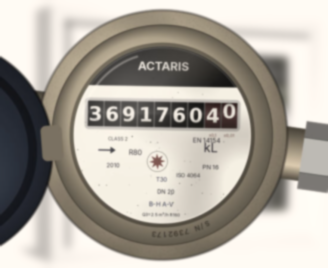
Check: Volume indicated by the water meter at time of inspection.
3691760.40 kL
